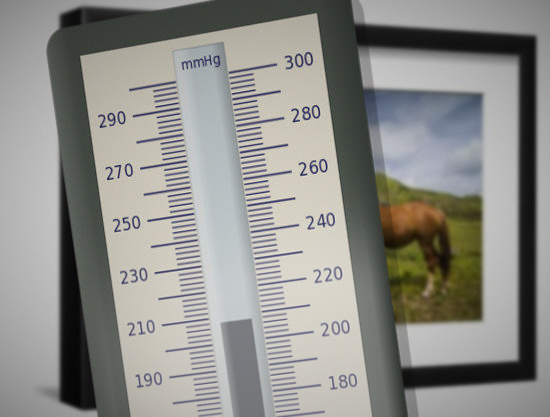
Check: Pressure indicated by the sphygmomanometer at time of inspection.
208 mmHg
